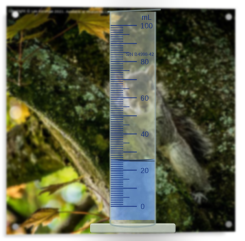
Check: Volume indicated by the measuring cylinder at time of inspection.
25 mL
